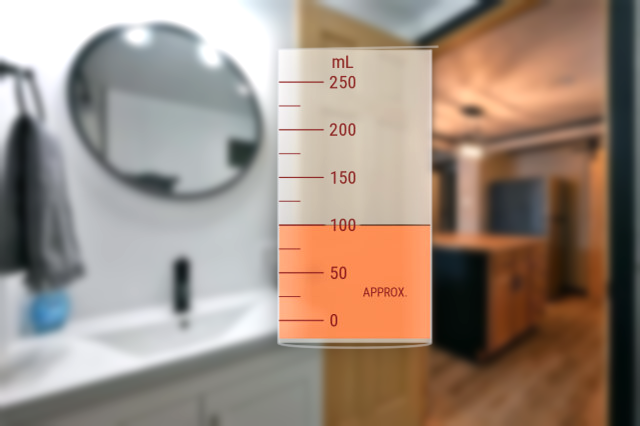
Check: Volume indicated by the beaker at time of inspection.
100 mL
